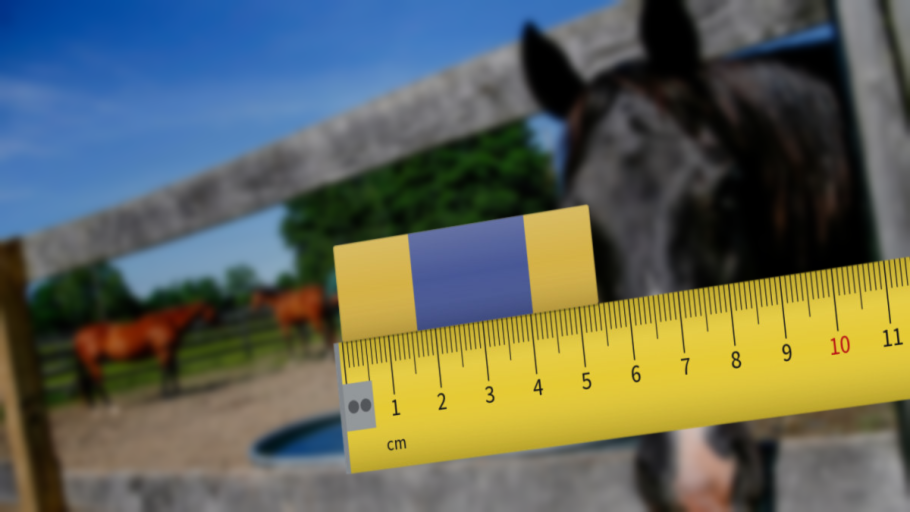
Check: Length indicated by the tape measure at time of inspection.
5.4 cm
